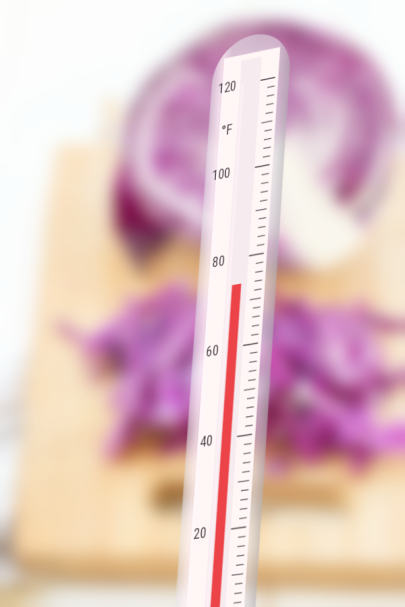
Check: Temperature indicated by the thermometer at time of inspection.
74 °F
